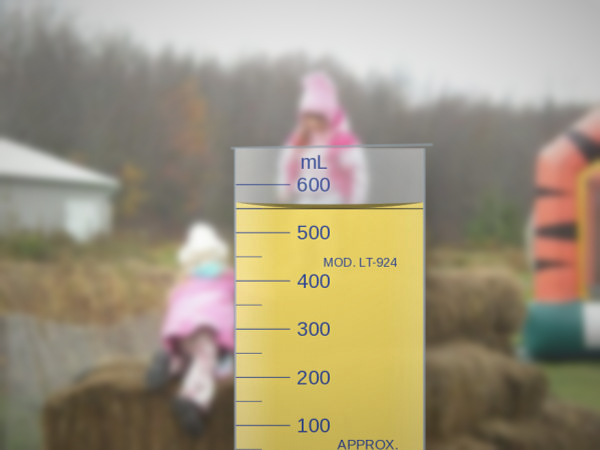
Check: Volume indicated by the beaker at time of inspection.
550 mL
